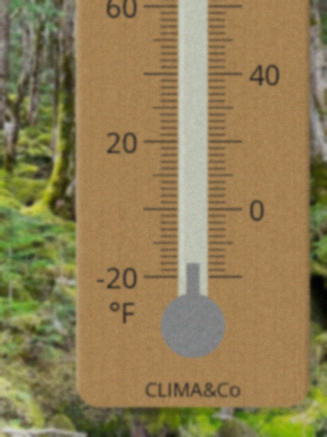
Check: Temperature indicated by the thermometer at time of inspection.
-16 °F
